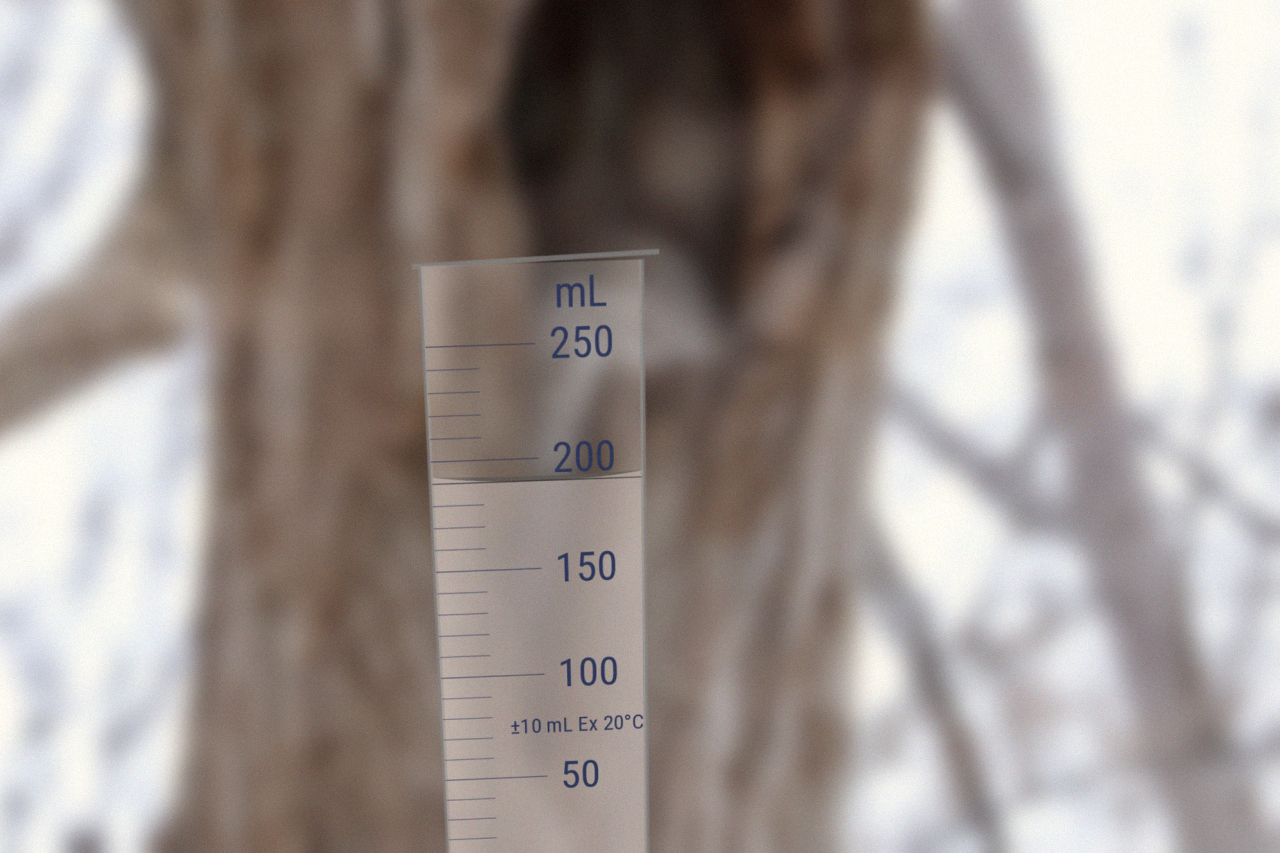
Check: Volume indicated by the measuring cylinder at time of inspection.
190 mL
